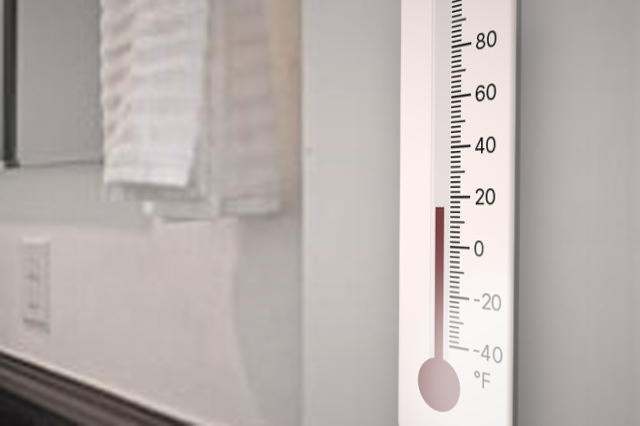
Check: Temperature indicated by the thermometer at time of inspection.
16 °F
